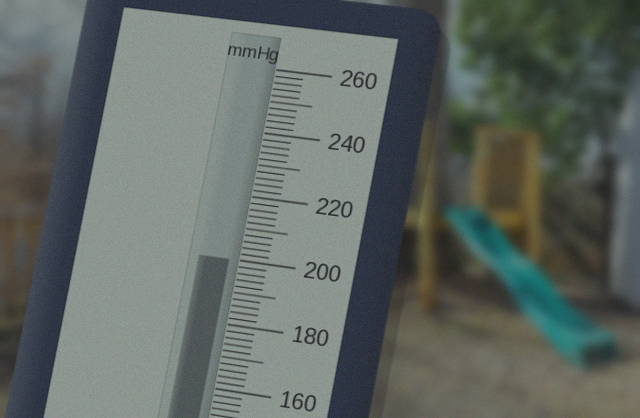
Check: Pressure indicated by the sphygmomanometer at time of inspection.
200 mmHg
